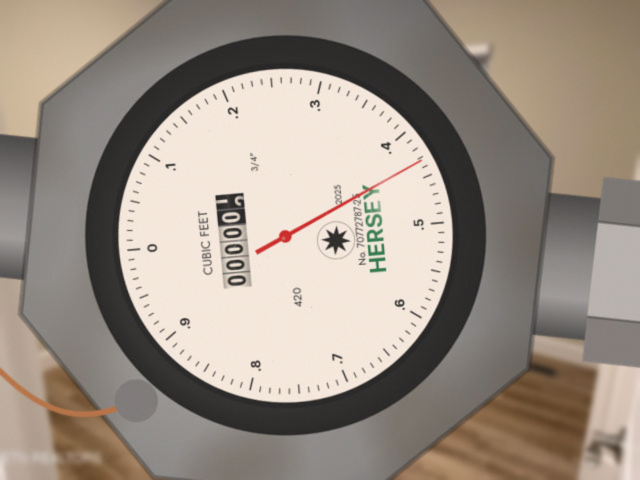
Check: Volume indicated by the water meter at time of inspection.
1.43 ft³
